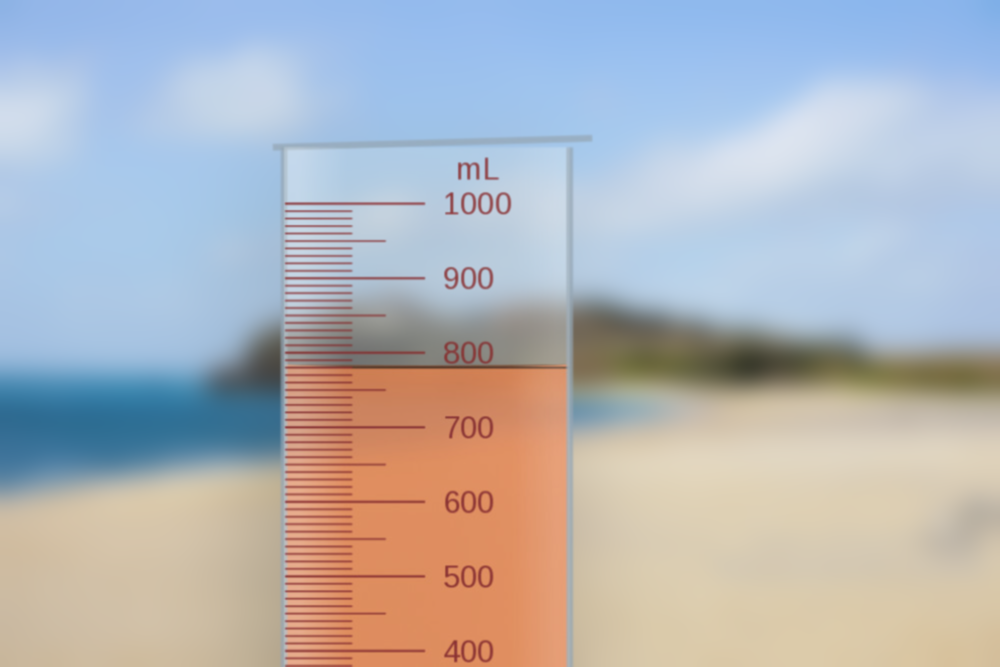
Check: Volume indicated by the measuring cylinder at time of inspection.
780 mL
